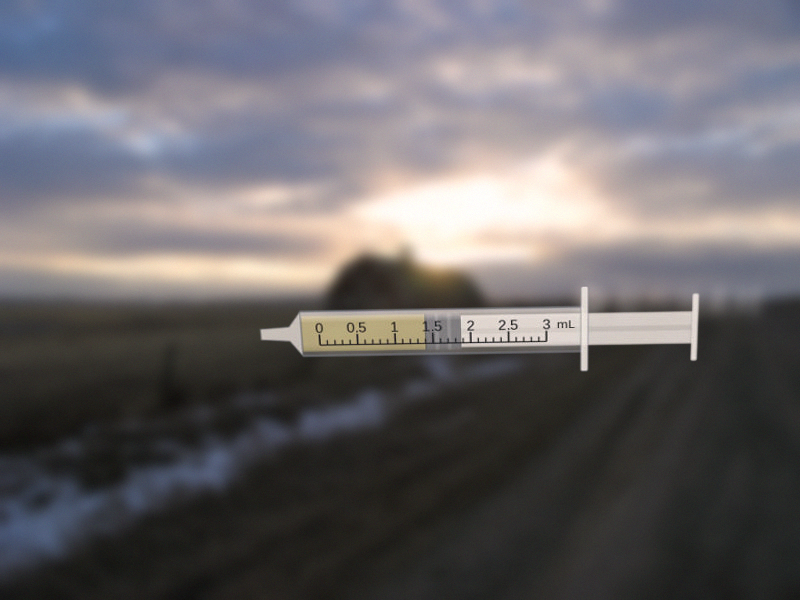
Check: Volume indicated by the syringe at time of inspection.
1.4 mL
